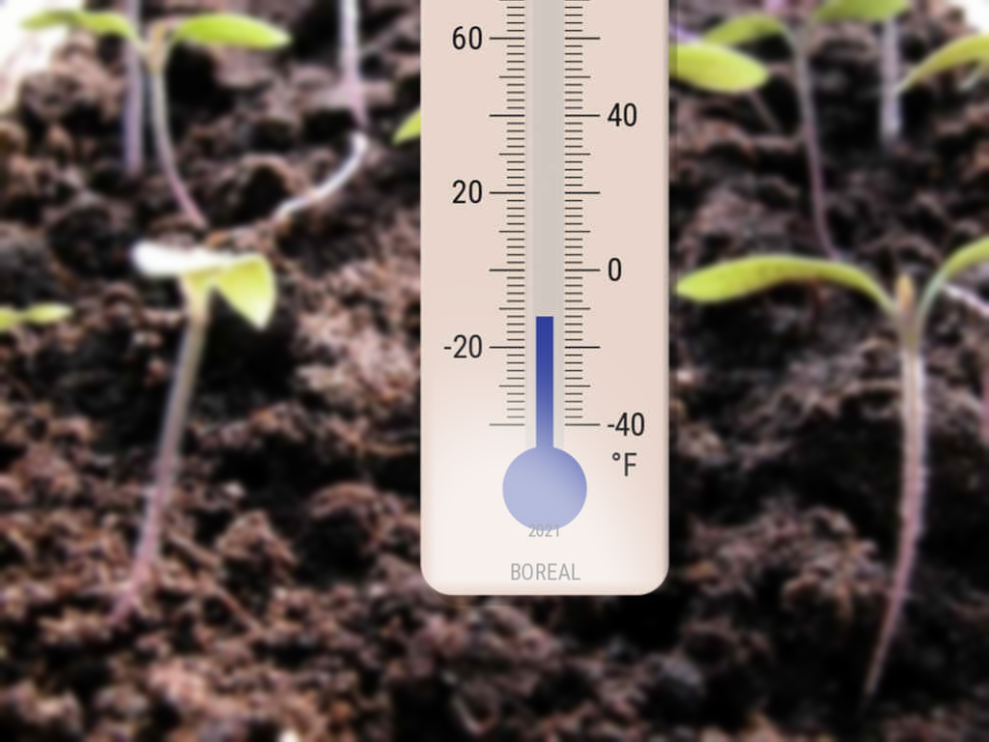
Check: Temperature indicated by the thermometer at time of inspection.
-12 °F
